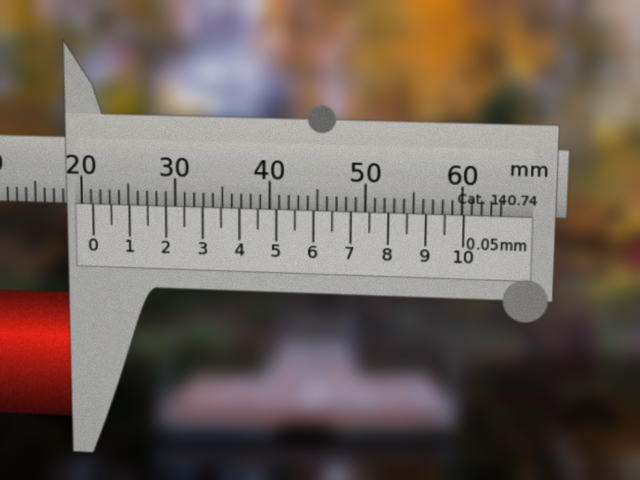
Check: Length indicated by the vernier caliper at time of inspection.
21.2 mm
